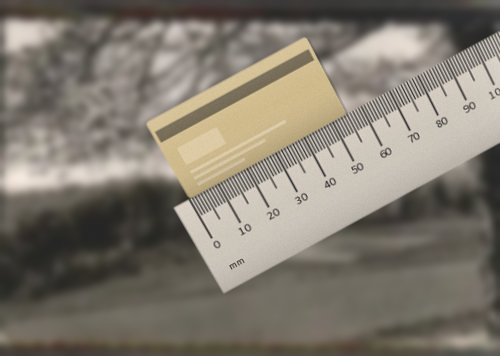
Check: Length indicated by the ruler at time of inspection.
55 mm
